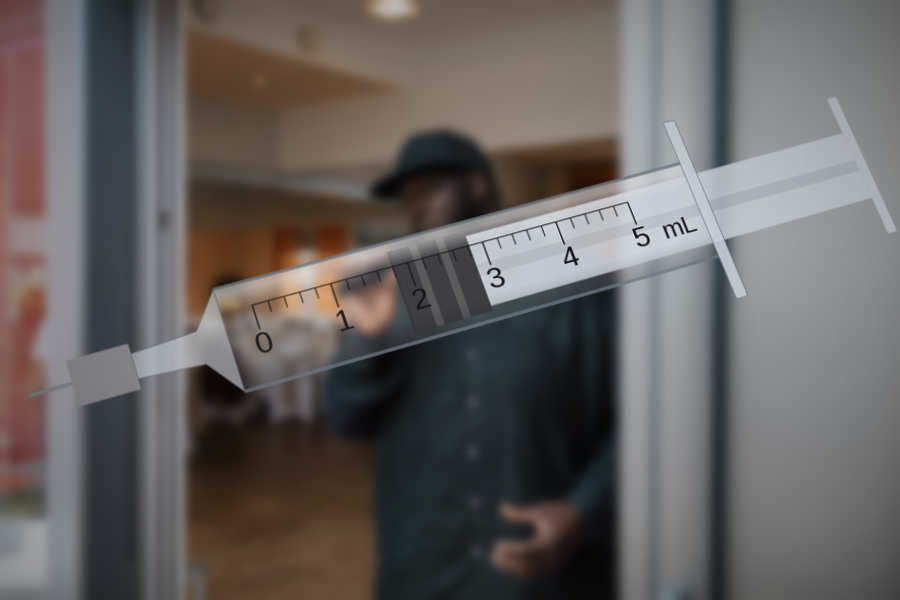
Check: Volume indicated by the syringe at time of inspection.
1.8 mL
